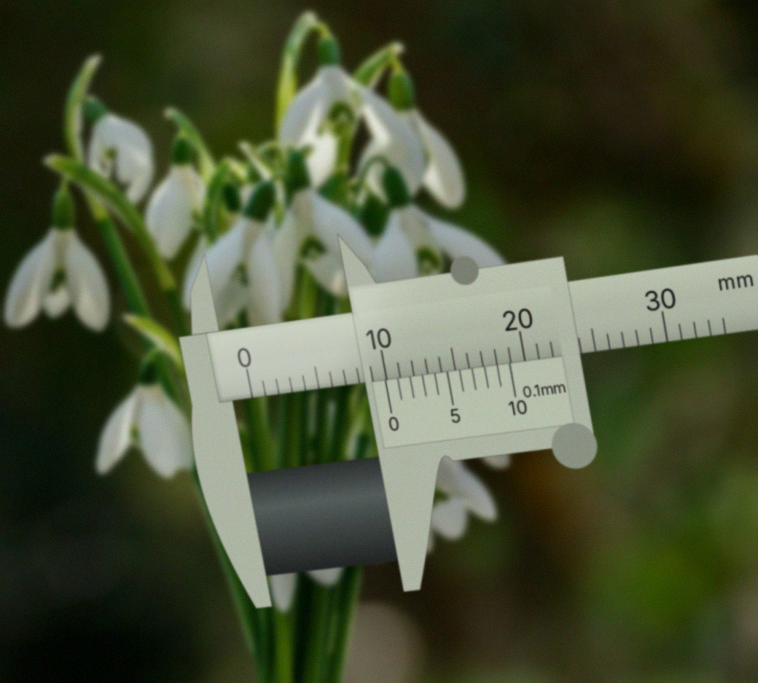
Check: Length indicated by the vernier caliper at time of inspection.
9.9 mm
